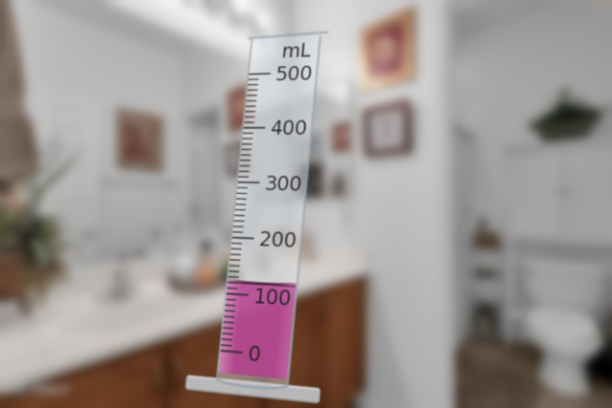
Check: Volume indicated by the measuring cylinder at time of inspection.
120 mL
